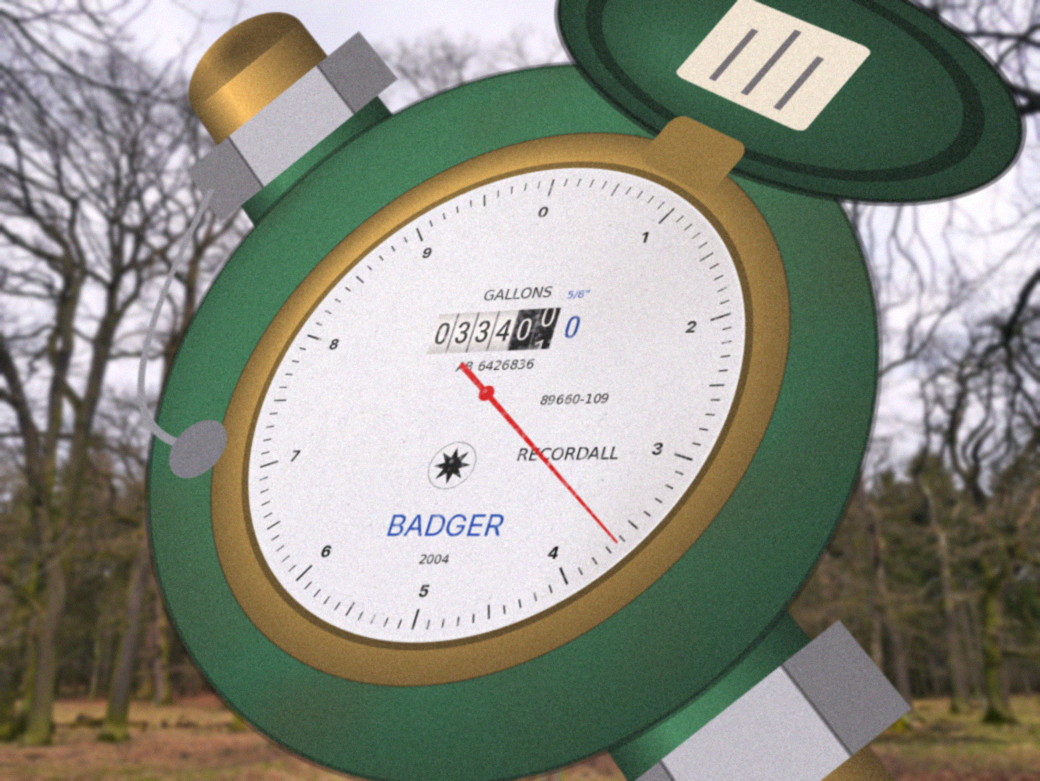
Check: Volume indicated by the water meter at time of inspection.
334003.6 gal
